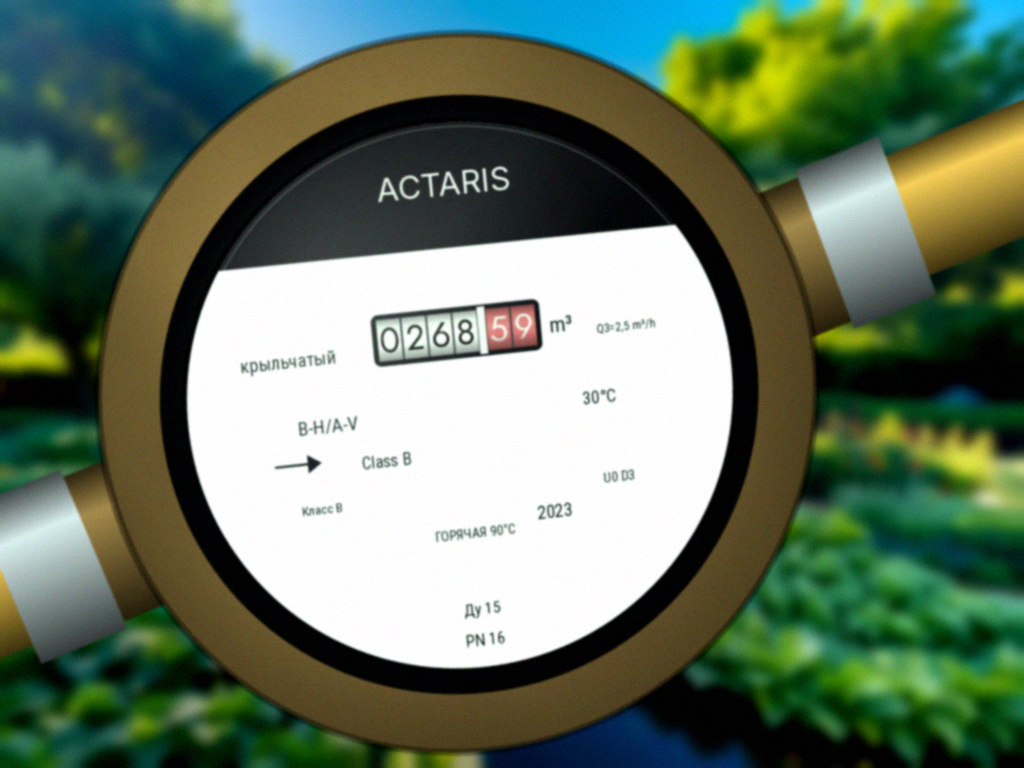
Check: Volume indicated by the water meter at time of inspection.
268.59 m³
